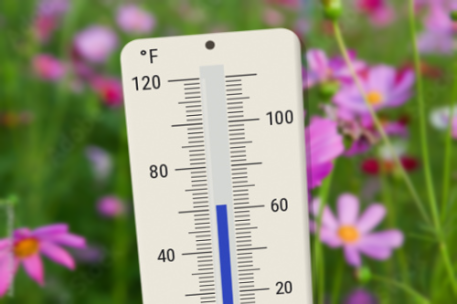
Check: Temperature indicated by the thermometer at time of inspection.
62 °F
